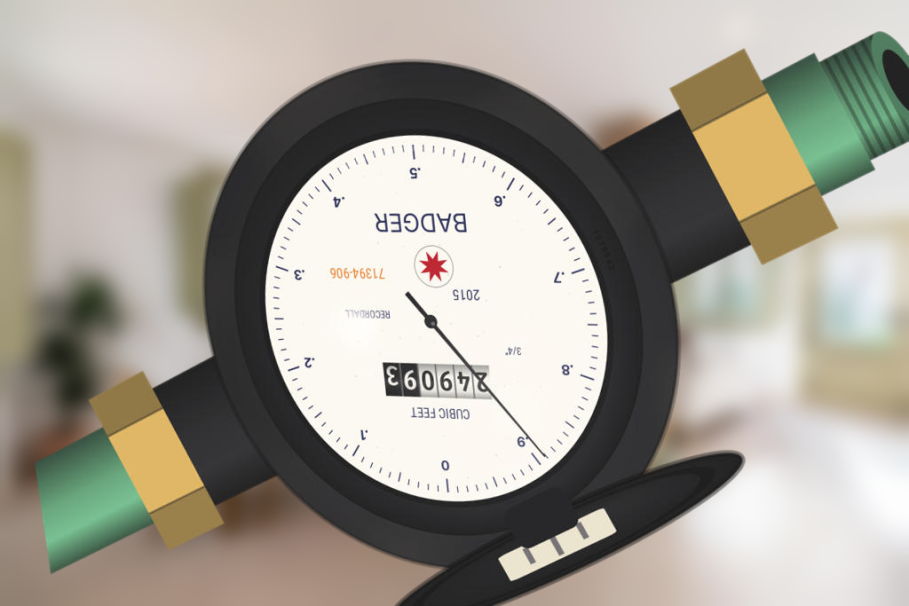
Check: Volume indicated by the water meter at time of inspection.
249092.89 ft³
